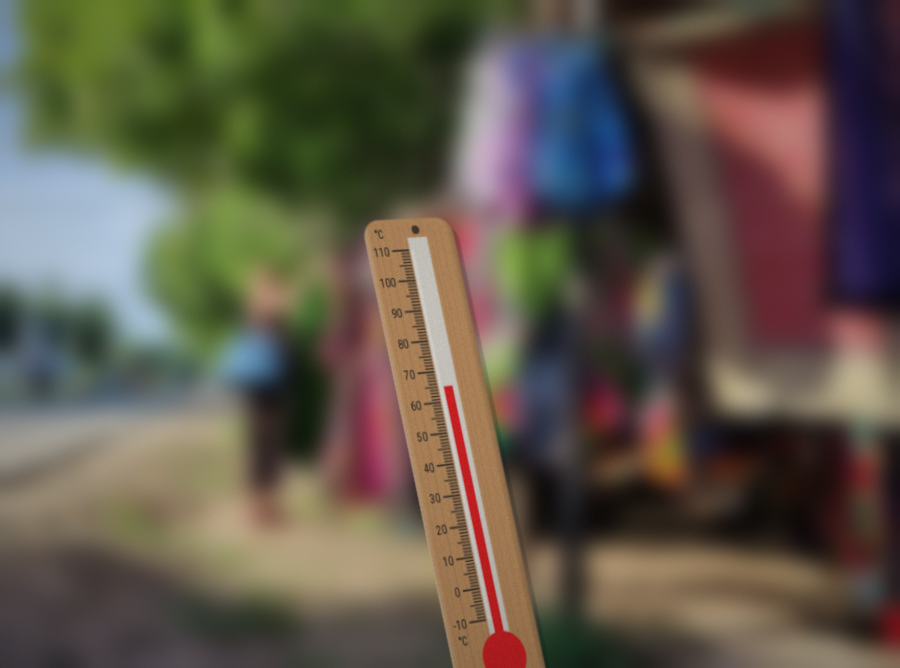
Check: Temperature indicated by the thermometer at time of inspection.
65 °C
